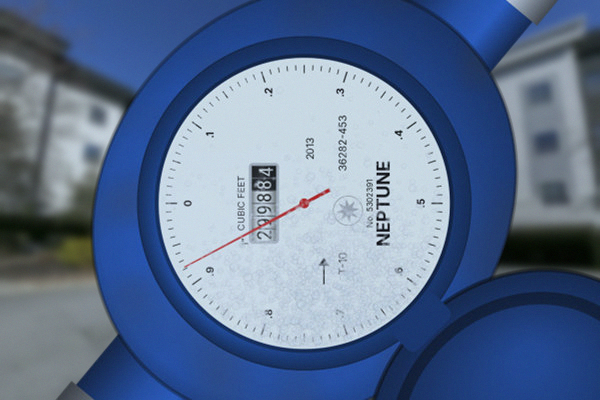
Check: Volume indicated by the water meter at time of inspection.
299883.92 ft³
